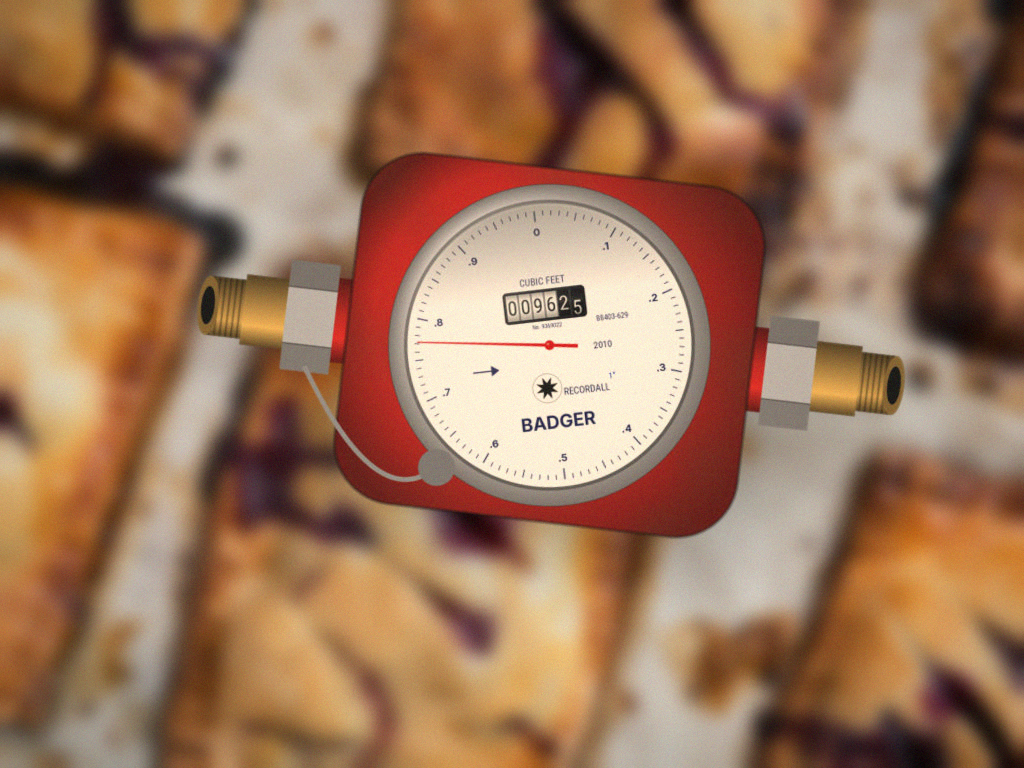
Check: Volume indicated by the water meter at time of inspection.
9624.77 ft³
